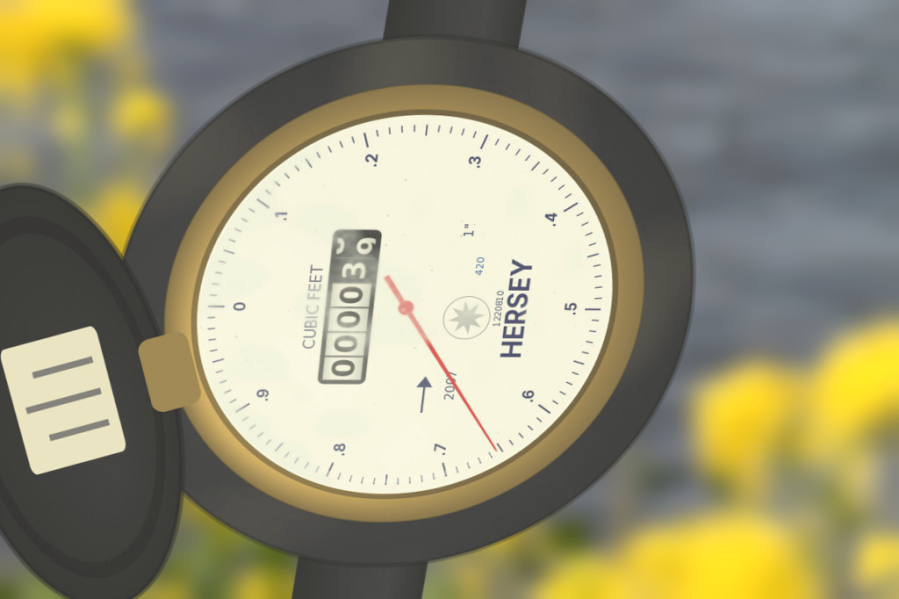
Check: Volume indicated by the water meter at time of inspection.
38.65 ft³
